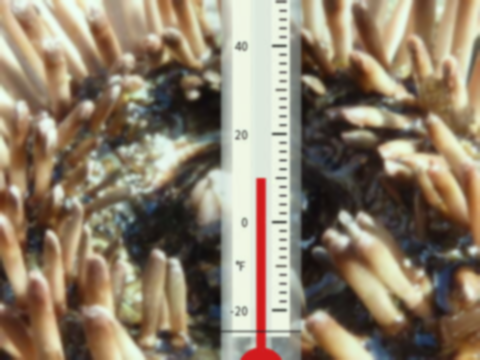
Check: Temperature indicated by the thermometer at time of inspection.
10 °F
